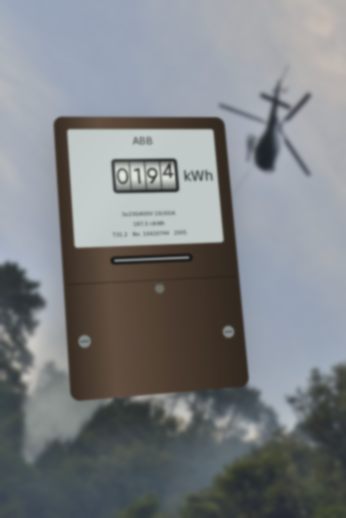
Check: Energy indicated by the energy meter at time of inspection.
194 kWh
